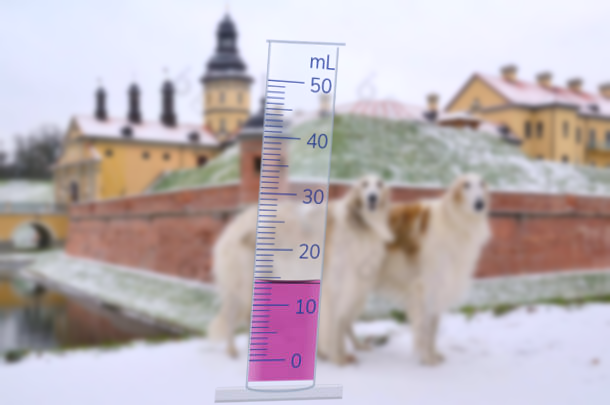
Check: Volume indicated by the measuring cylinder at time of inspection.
14 mL
